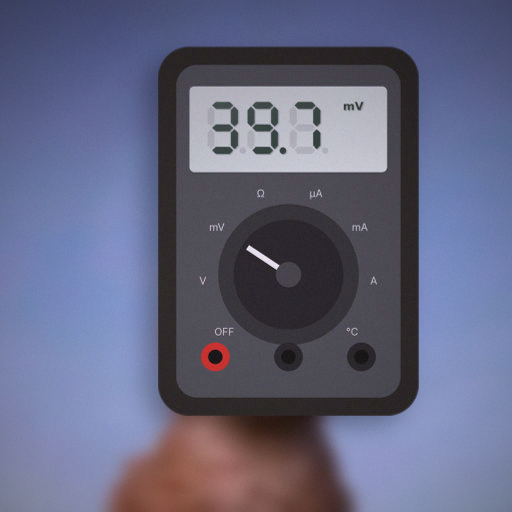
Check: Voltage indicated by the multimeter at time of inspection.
39.7 mV
